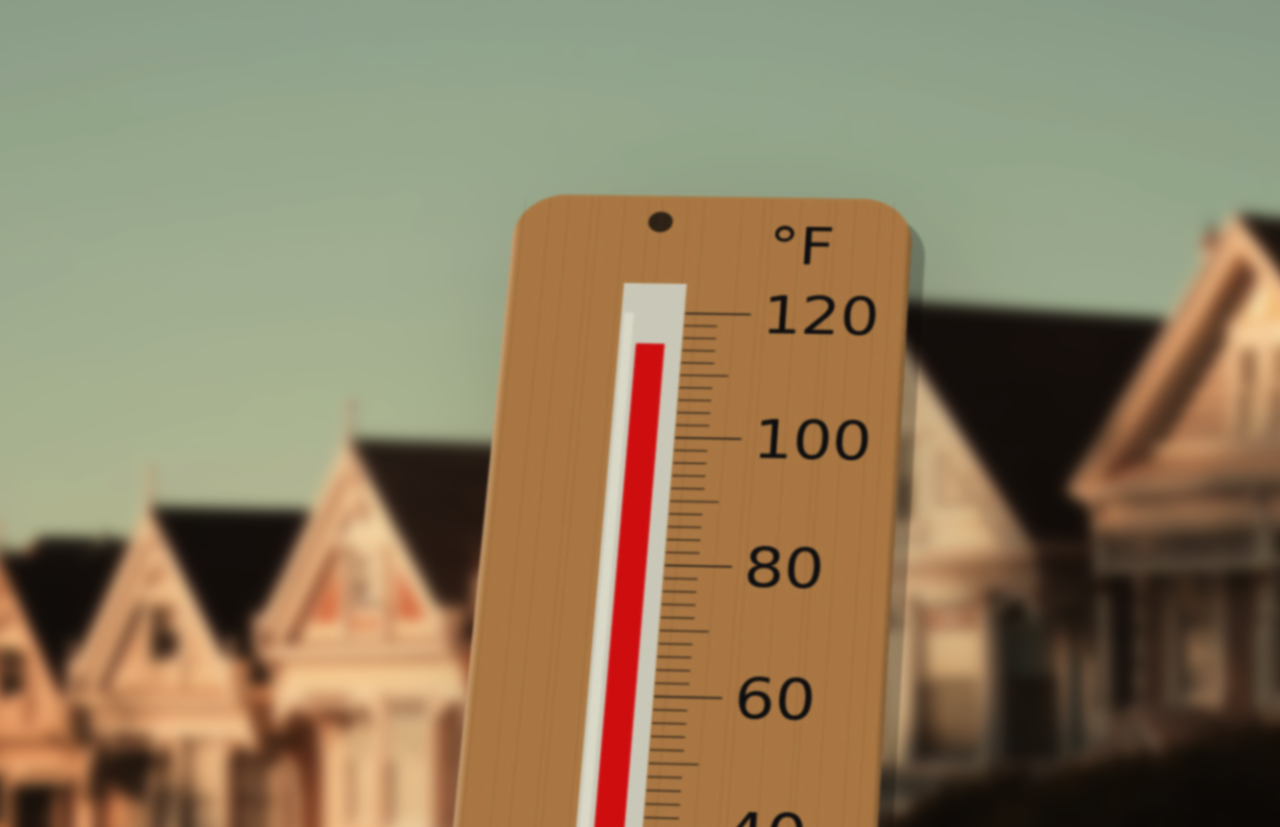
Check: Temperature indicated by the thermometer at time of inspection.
115 °F
